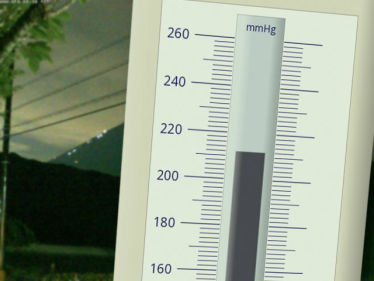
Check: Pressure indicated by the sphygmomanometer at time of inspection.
212 mmHg
